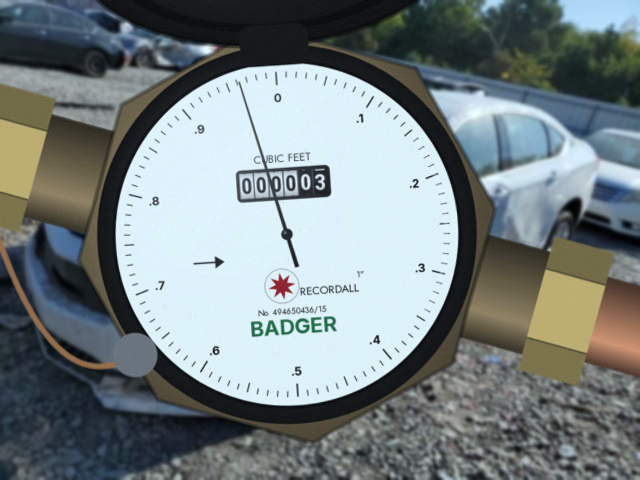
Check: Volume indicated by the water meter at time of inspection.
2.96 ft³
